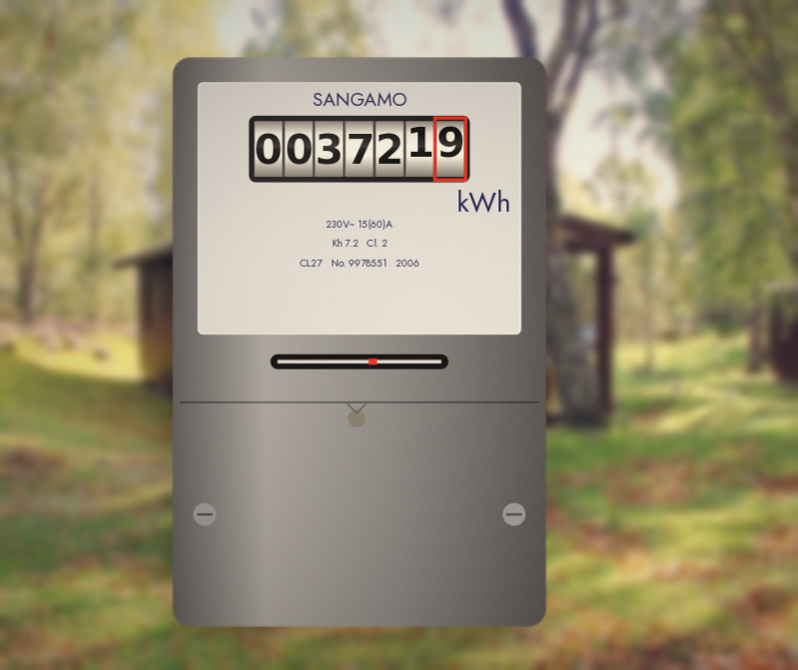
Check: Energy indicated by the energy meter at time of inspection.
3721.9 kWh
